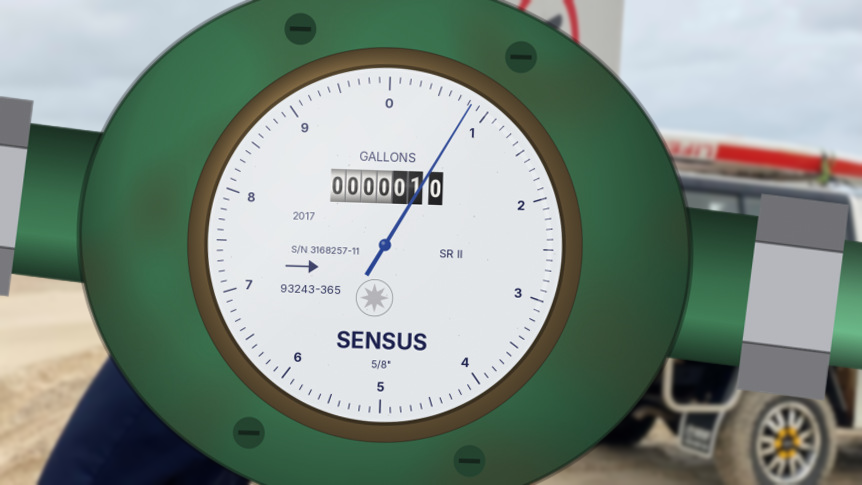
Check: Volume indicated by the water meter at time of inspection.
10.8 gal
